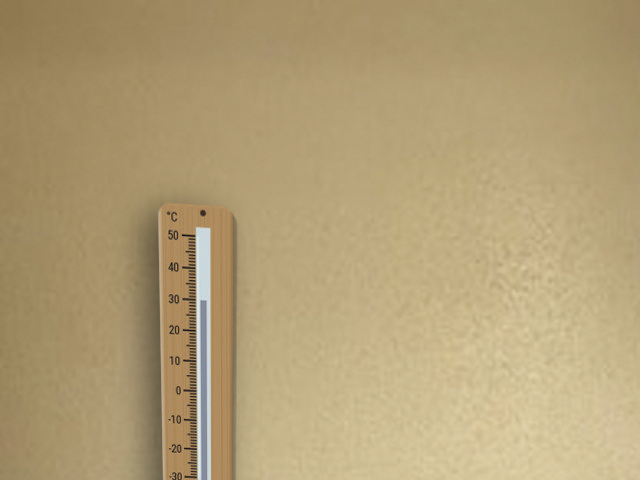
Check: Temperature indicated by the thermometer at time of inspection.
30 °C
